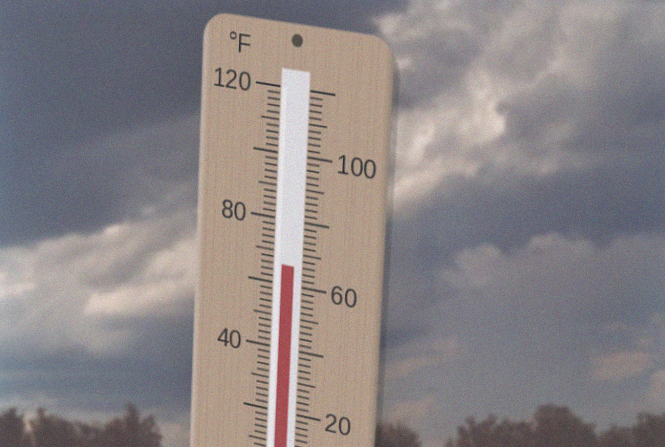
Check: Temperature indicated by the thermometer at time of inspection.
66 °F
